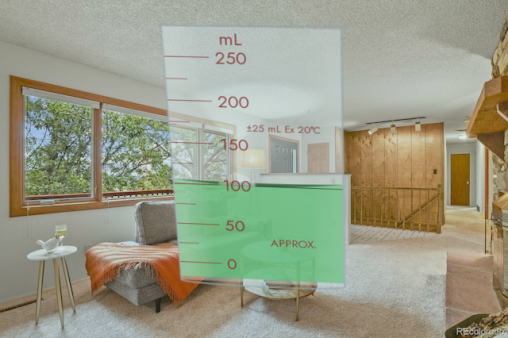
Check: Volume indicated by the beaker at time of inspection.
100 mL
